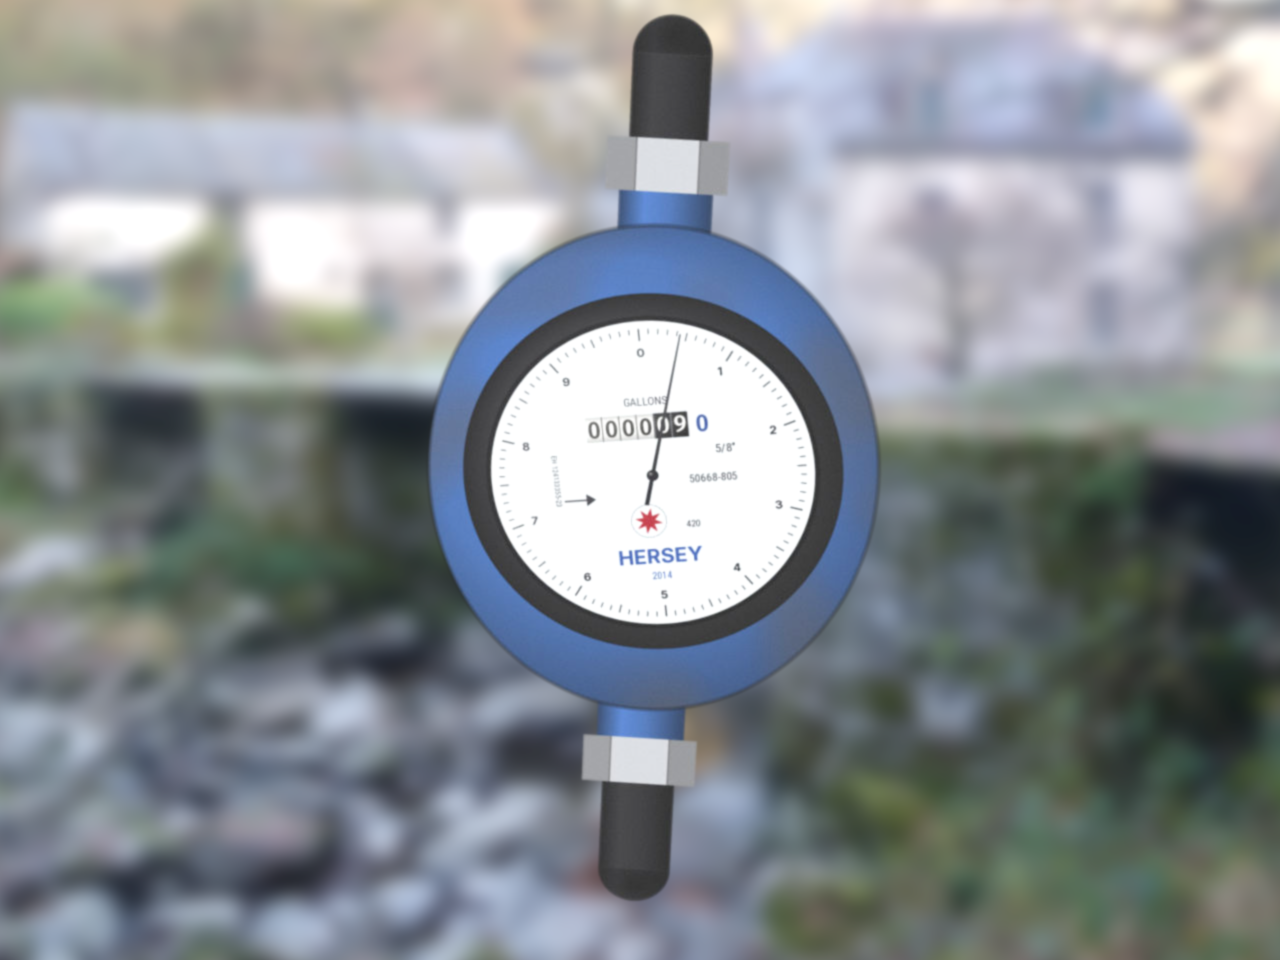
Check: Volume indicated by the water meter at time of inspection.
90.4 gal
